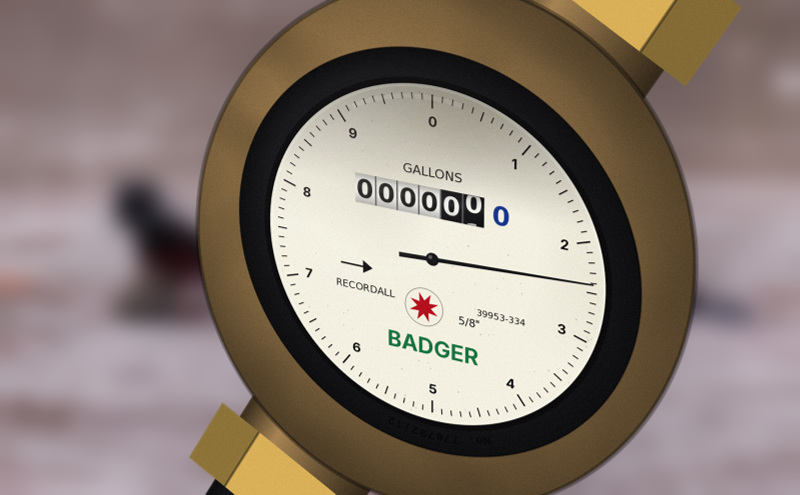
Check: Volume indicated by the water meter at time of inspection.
2.4 gal
